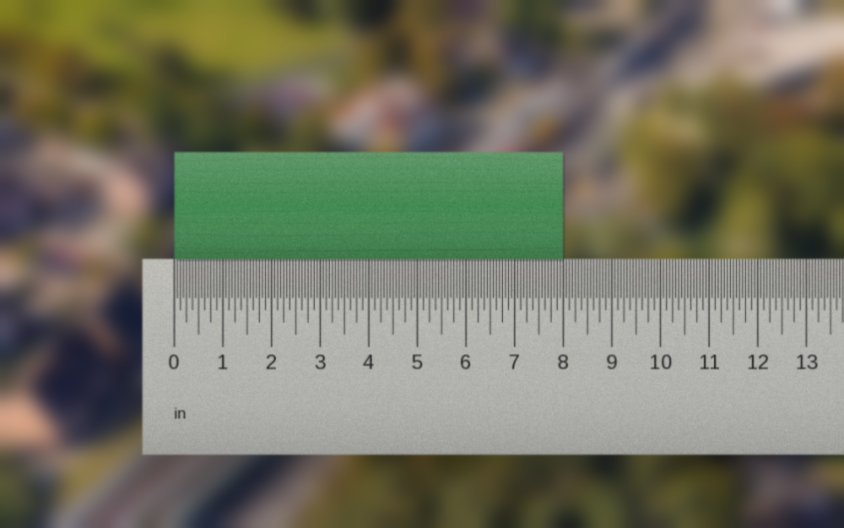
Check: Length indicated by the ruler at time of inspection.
8 in
